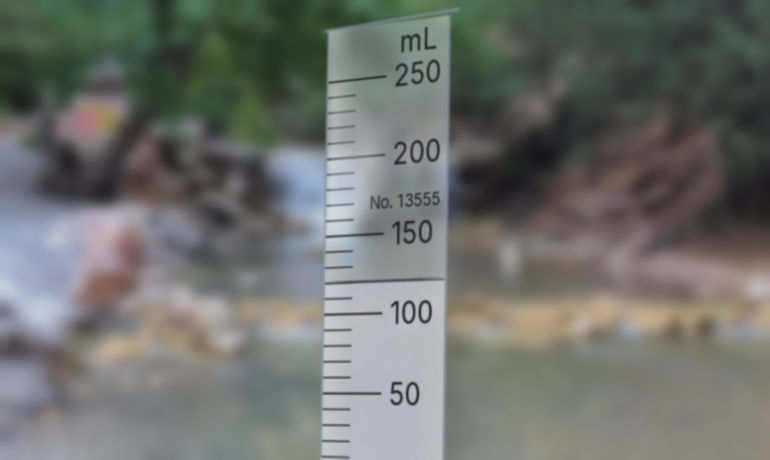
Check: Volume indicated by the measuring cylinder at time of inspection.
120 mL
